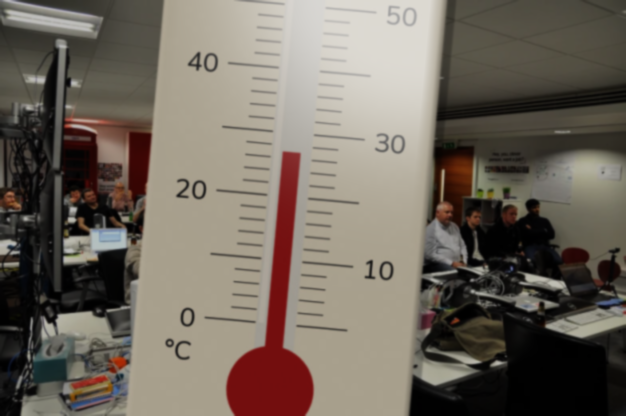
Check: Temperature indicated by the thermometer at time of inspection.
27 °C
